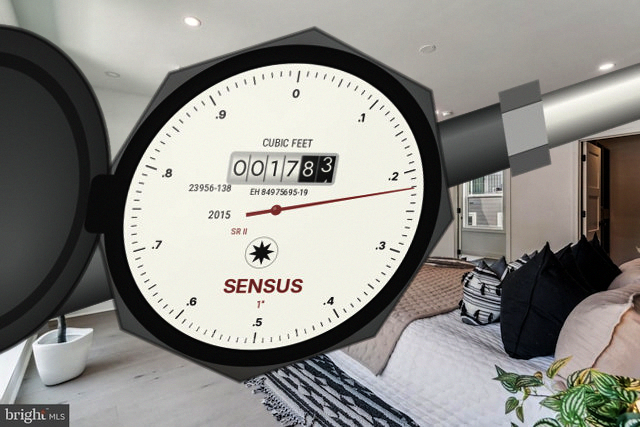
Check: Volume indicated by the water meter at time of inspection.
1783.22 ft³
